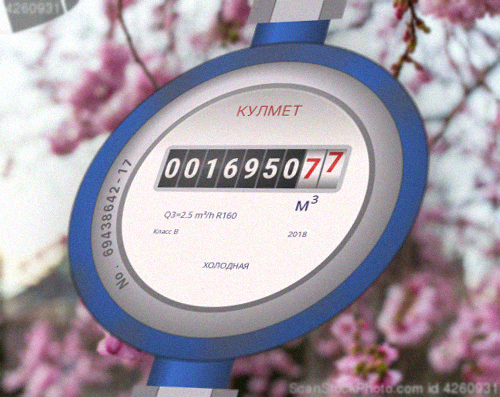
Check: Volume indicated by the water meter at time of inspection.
16950.77 m³
